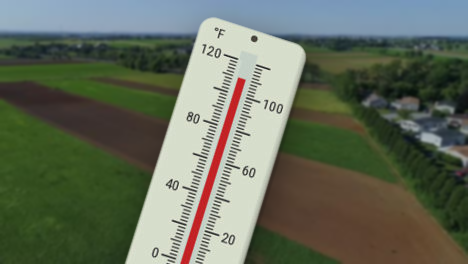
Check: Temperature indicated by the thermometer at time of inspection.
110 °F
